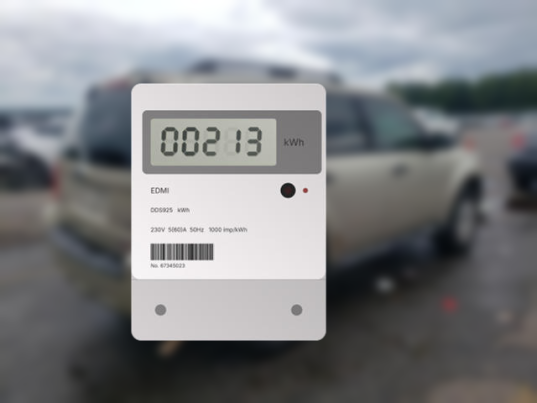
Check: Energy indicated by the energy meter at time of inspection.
213 kWh
